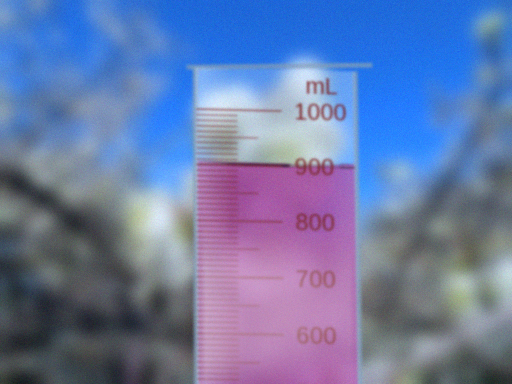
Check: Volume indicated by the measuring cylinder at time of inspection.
900 mL
